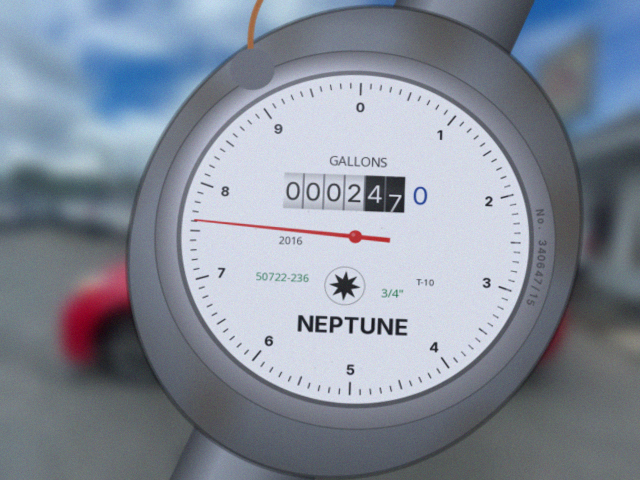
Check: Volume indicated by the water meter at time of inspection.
2467.6 gal
